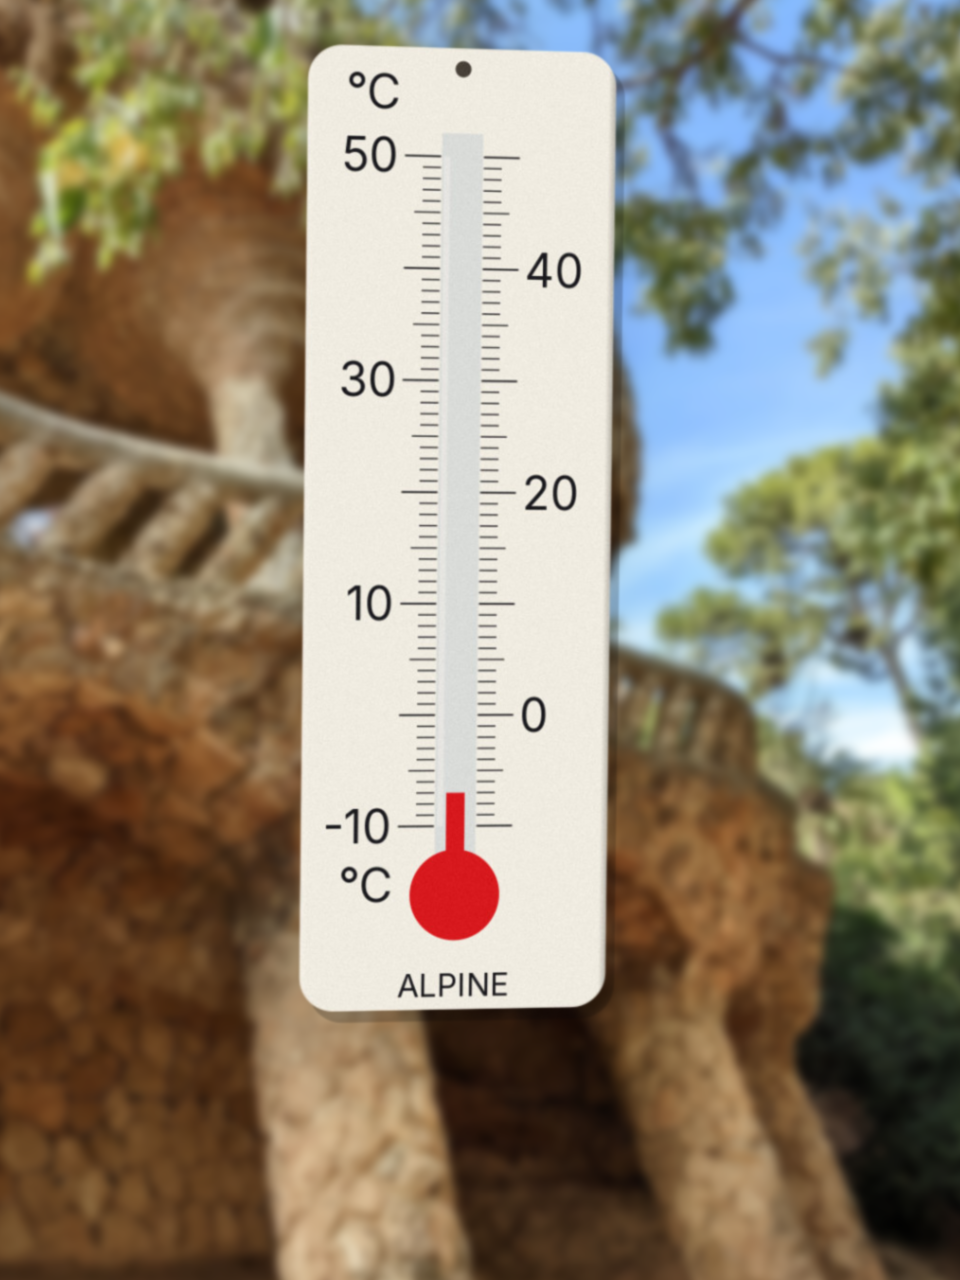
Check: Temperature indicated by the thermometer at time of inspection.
-7 °C
